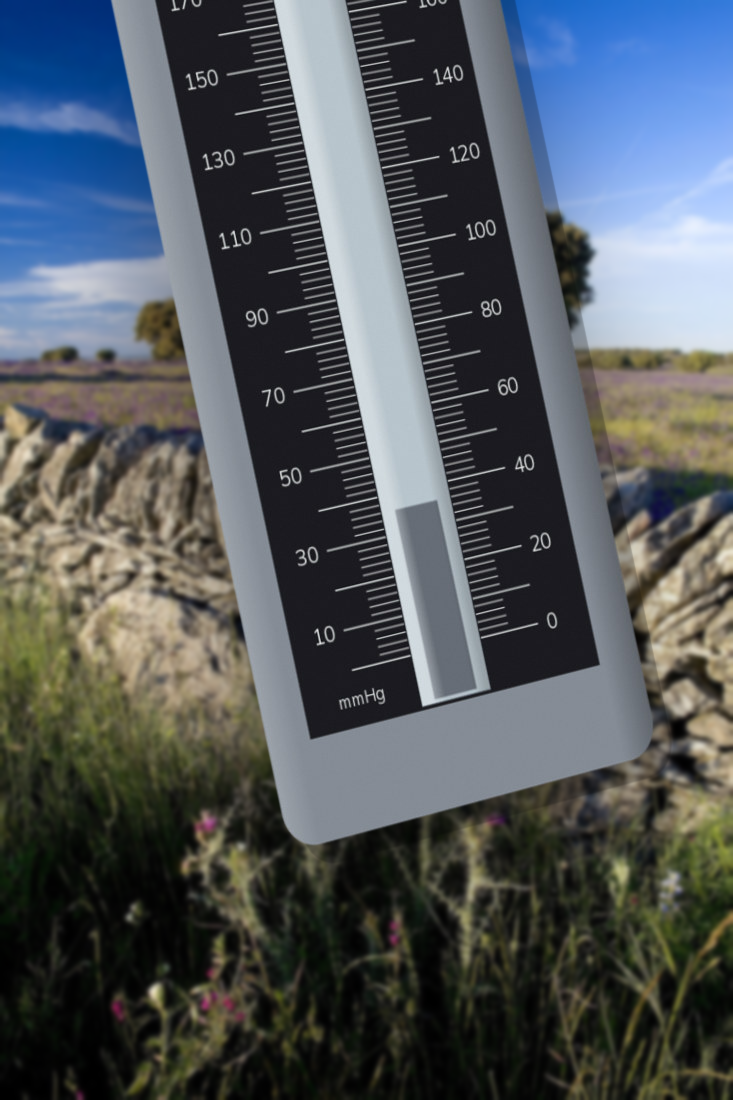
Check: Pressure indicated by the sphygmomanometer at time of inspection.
36 mmHg
